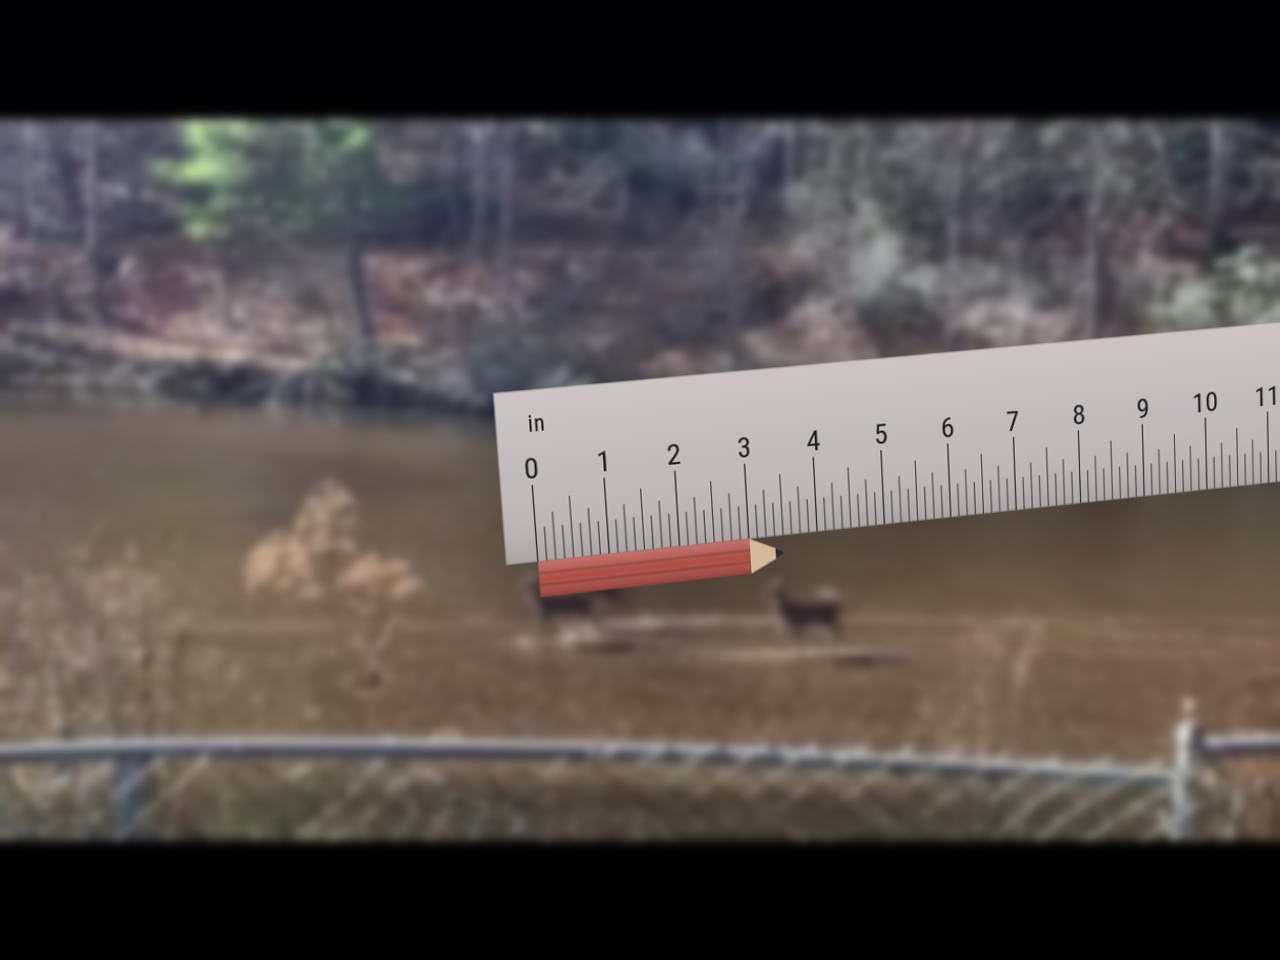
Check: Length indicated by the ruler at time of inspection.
3.5 in
